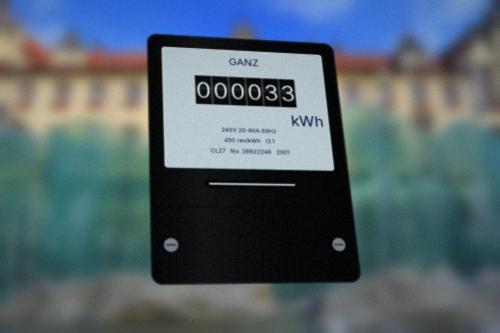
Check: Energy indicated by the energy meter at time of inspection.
33 kWh
